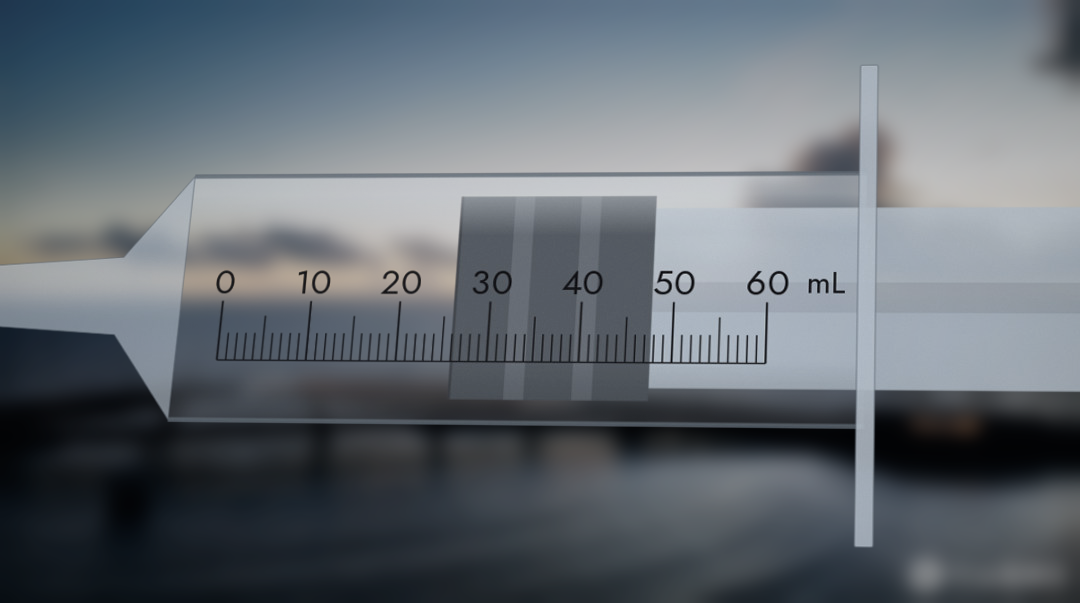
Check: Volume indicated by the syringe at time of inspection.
26 mL
